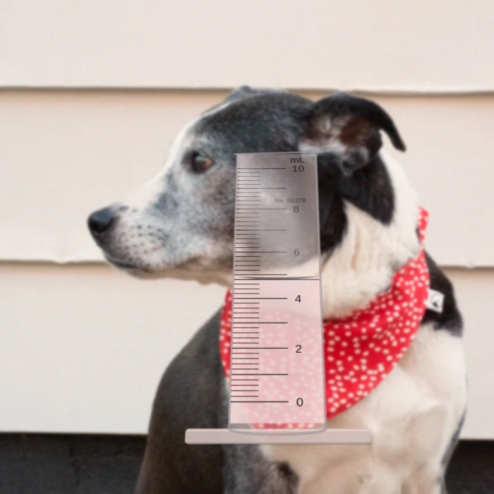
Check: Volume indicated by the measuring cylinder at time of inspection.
4.8 mL
